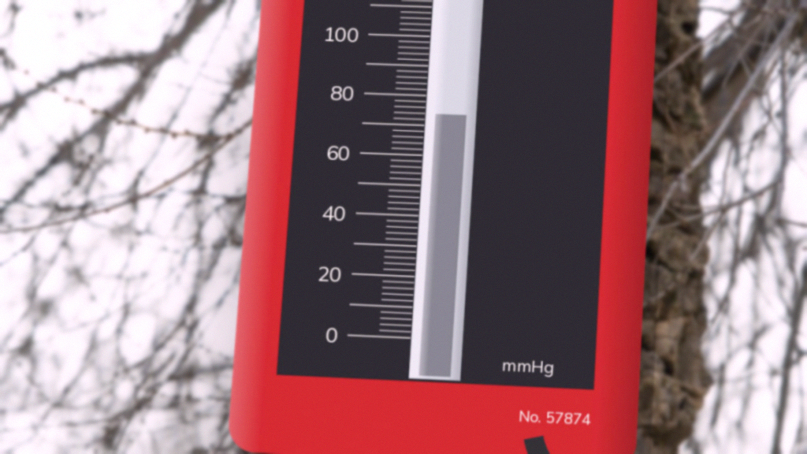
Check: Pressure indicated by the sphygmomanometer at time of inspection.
74 mmHg
